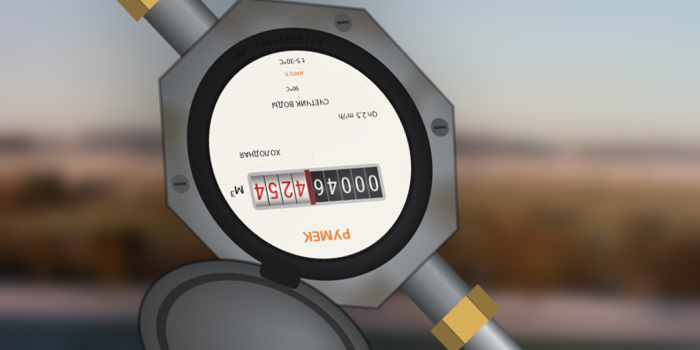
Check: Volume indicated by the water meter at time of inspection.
46.4254 m³
